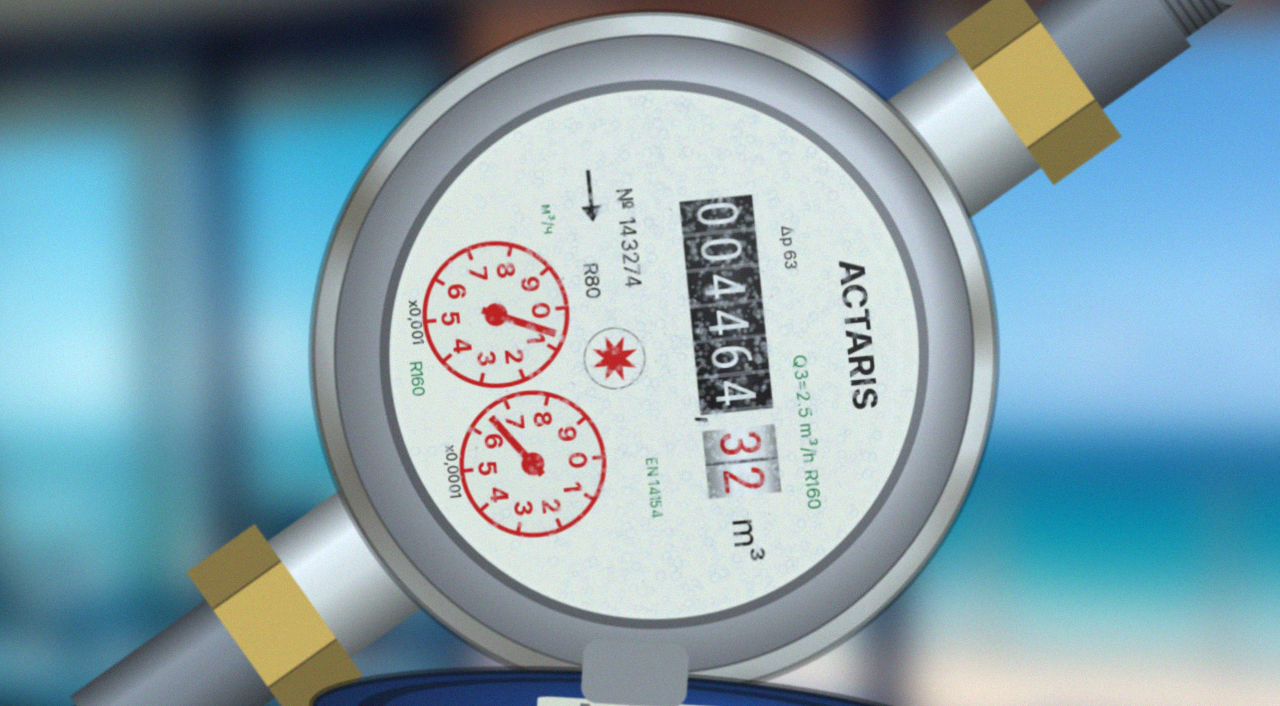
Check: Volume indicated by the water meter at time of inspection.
4464.3206 m³
